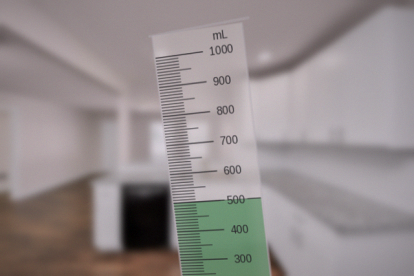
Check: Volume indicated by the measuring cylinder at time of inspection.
500 mL
